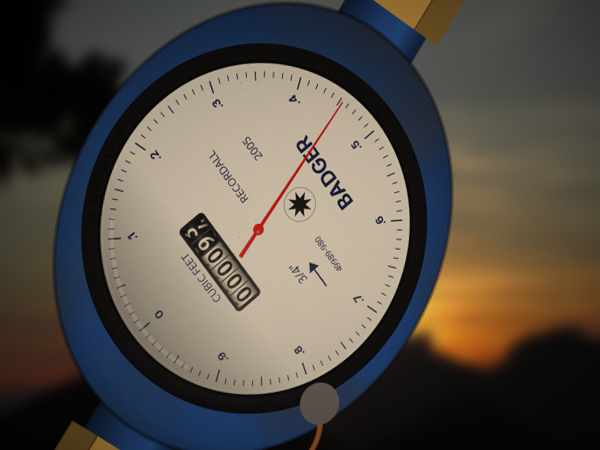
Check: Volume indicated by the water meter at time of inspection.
93.45 ft³
